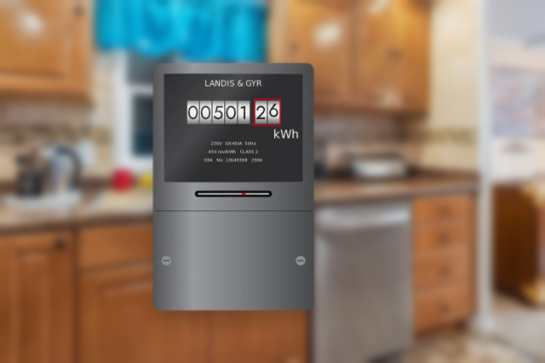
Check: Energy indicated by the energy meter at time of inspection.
501.26 kWh
